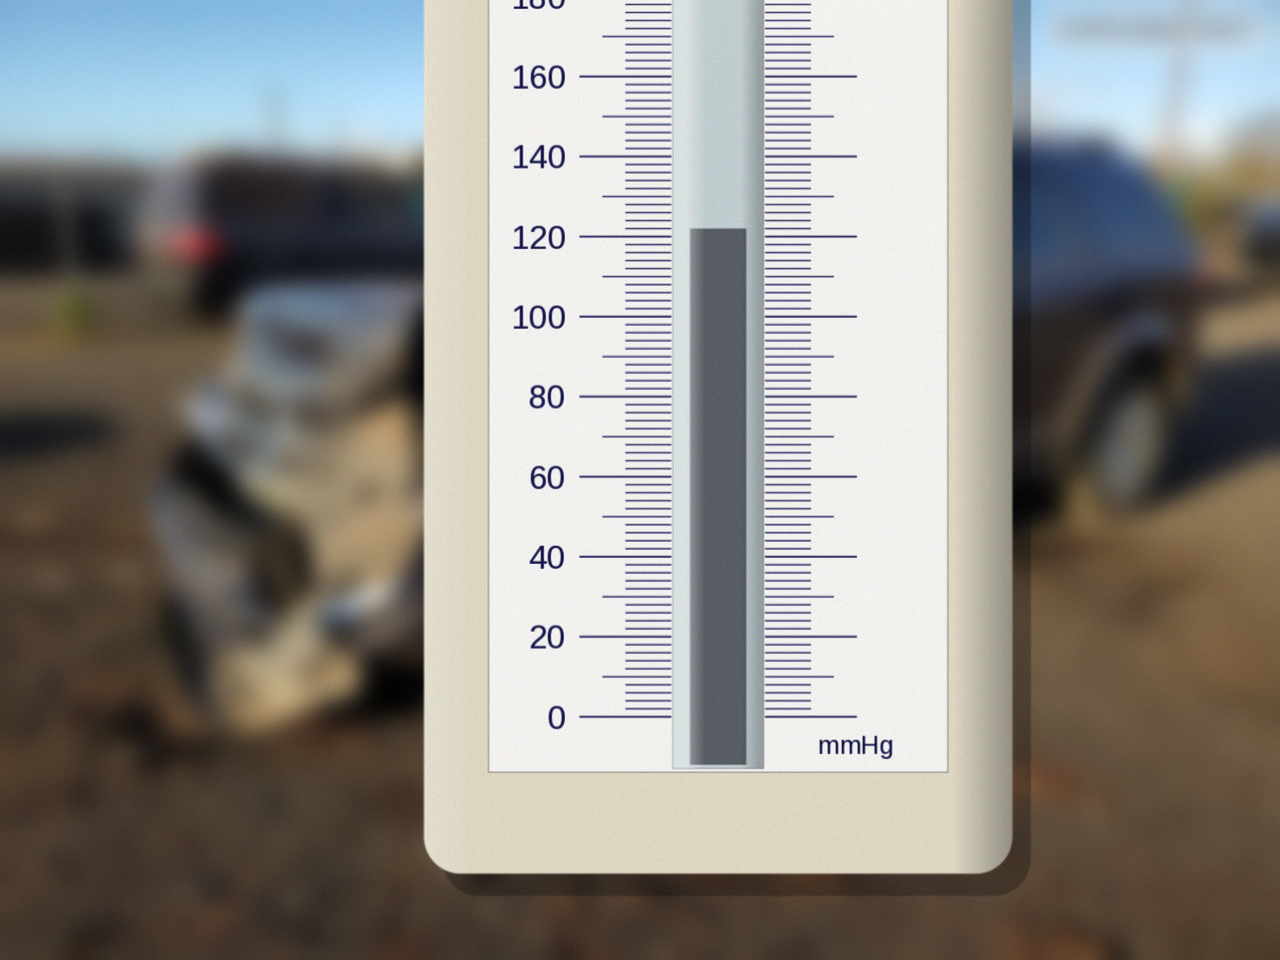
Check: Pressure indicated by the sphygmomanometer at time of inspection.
122 mmHg
